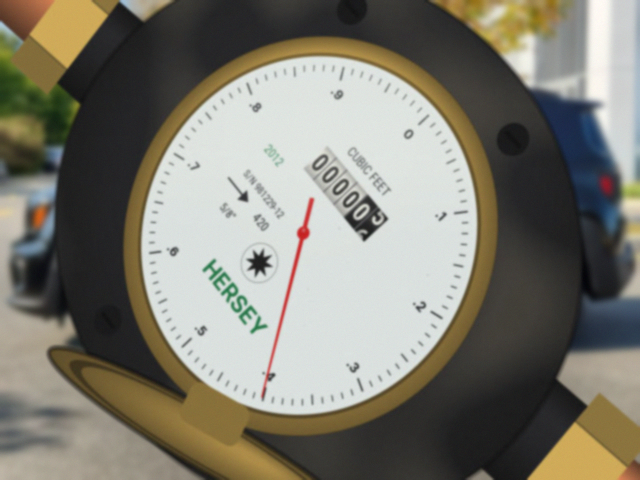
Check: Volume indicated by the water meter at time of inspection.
5.40 ft³
